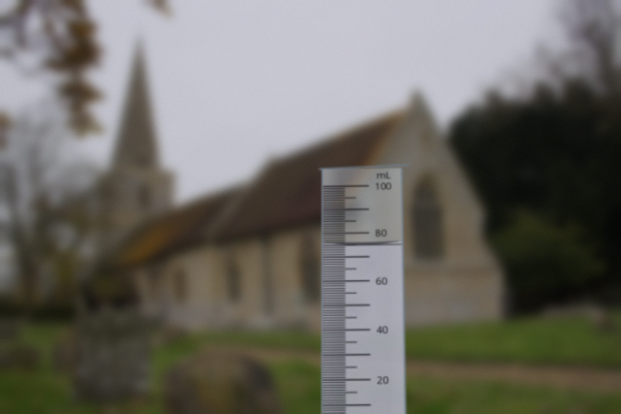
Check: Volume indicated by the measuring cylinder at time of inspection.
75 mL
